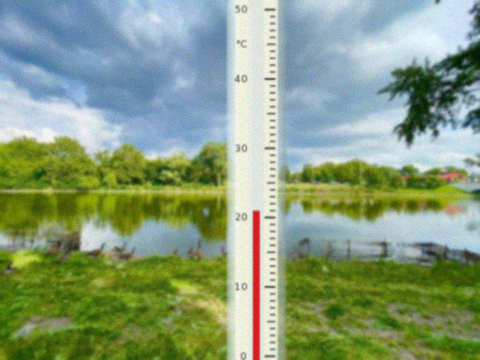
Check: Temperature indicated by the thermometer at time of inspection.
21 °C
